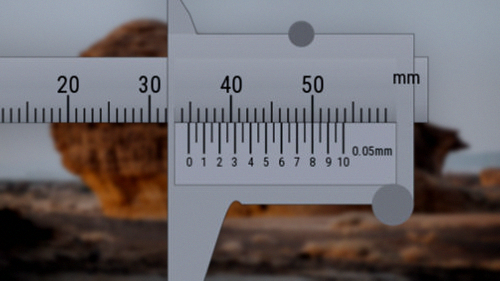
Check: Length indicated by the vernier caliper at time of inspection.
34.8 mm
